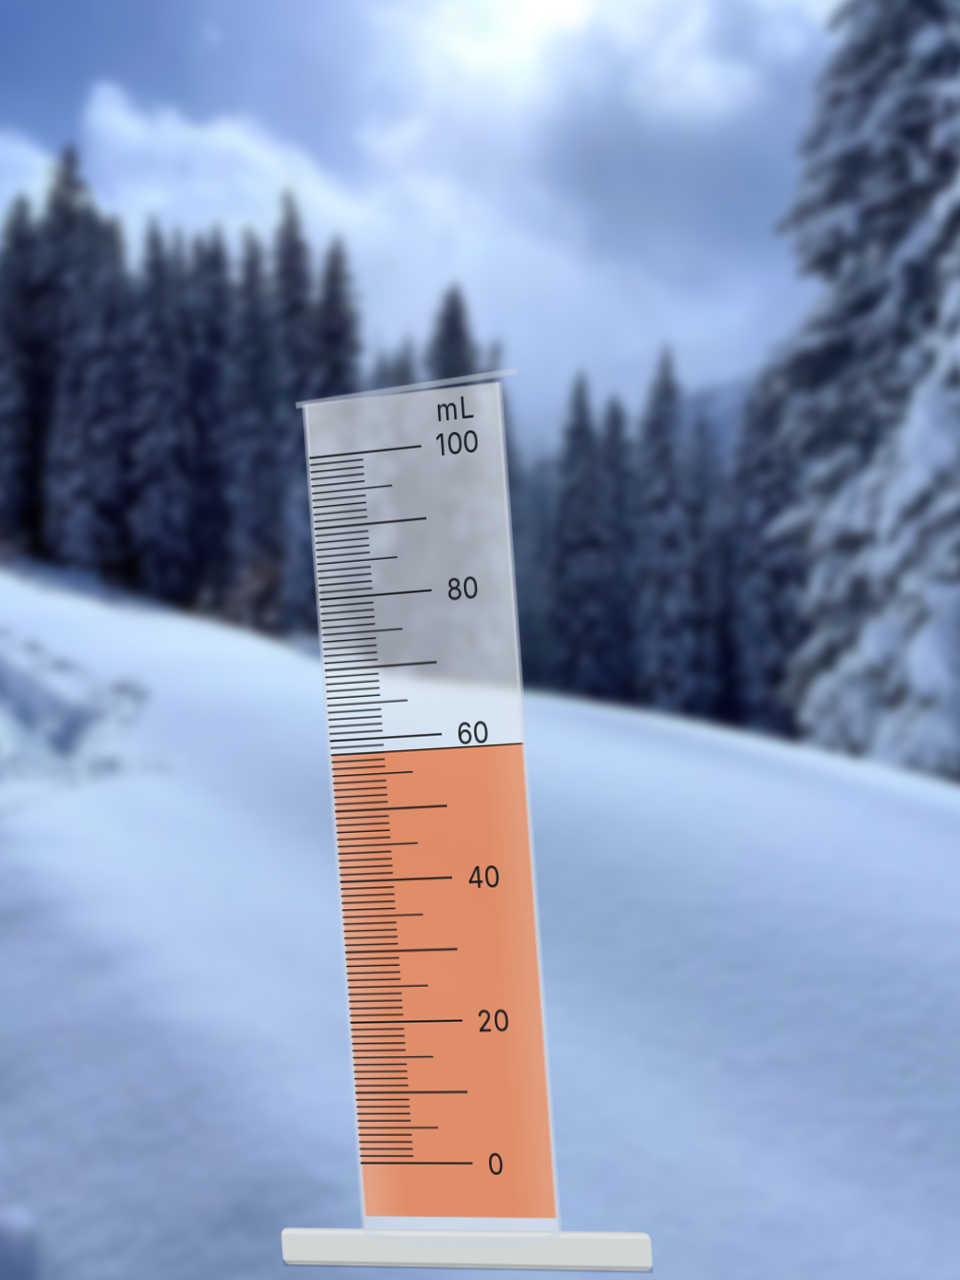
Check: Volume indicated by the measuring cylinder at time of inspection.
58 mL
